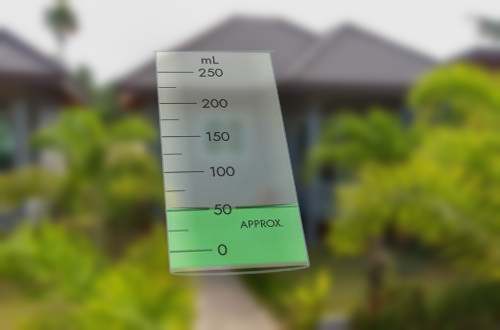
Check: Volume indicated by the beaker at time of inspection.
50 mL
